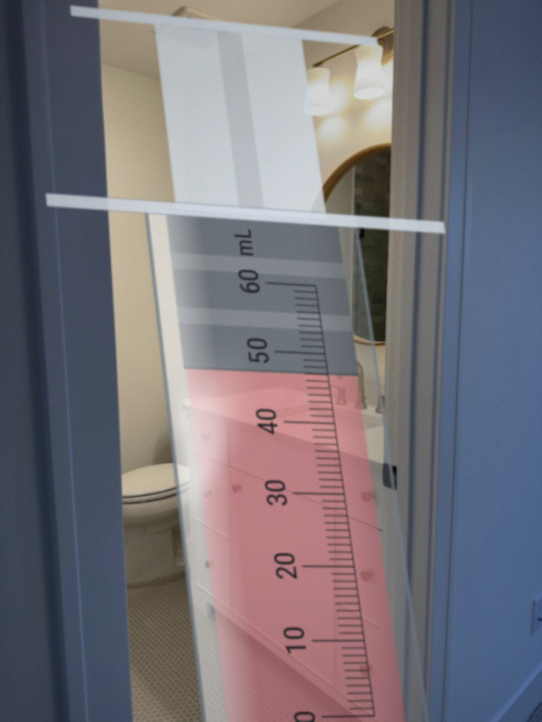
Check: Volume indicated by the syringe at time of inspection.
47 mL
